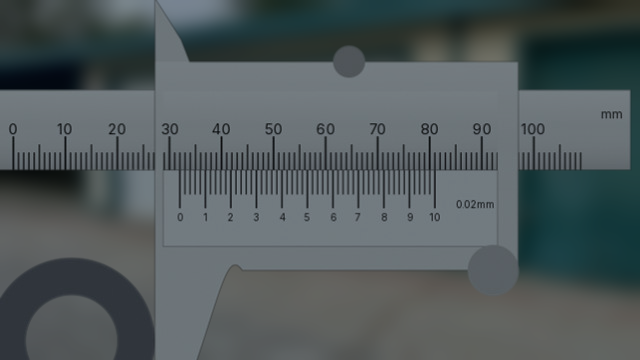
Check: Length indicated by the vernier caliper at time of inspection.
32.0 mm
